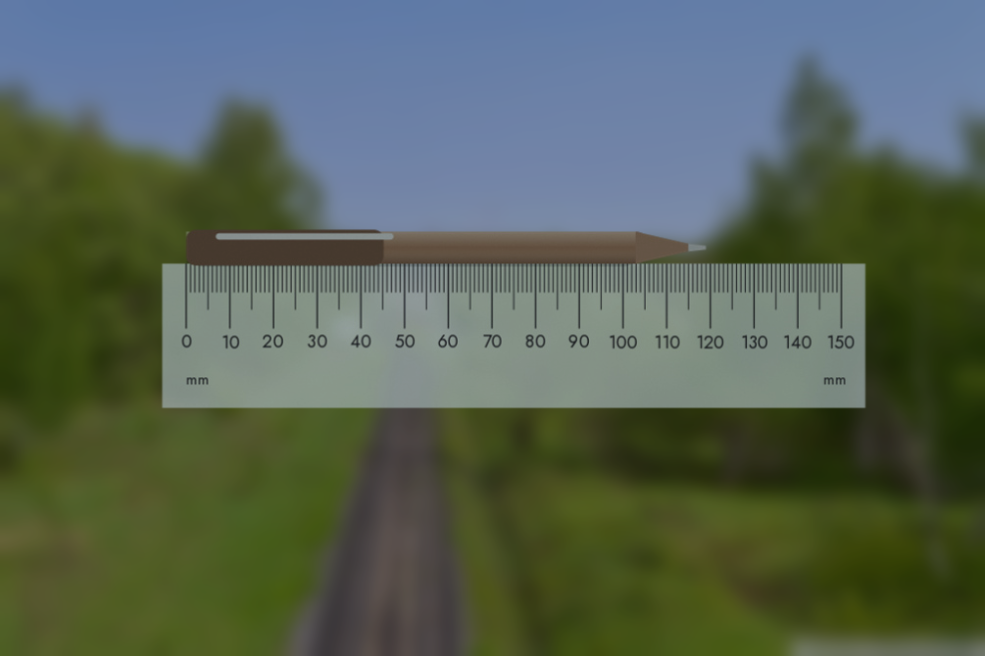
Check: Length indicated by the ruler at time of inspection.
119 mm
